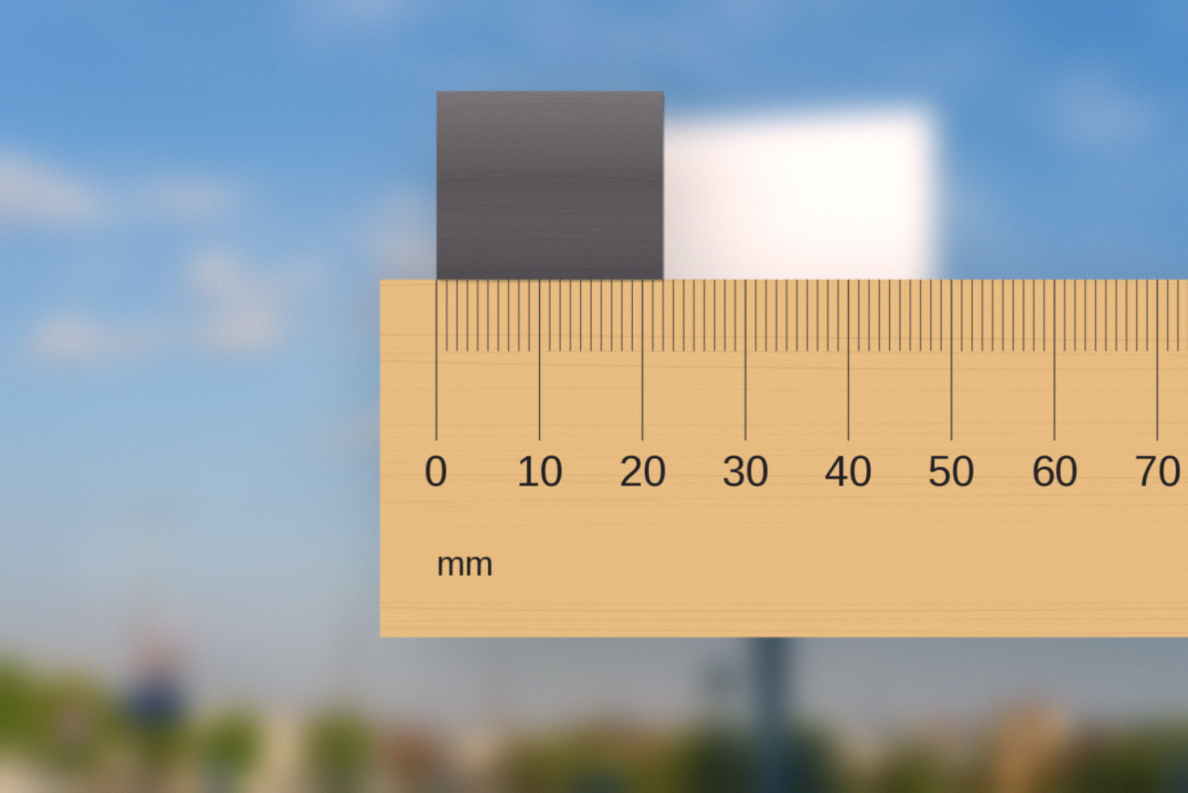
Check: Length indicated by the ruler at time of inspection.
22 mm
